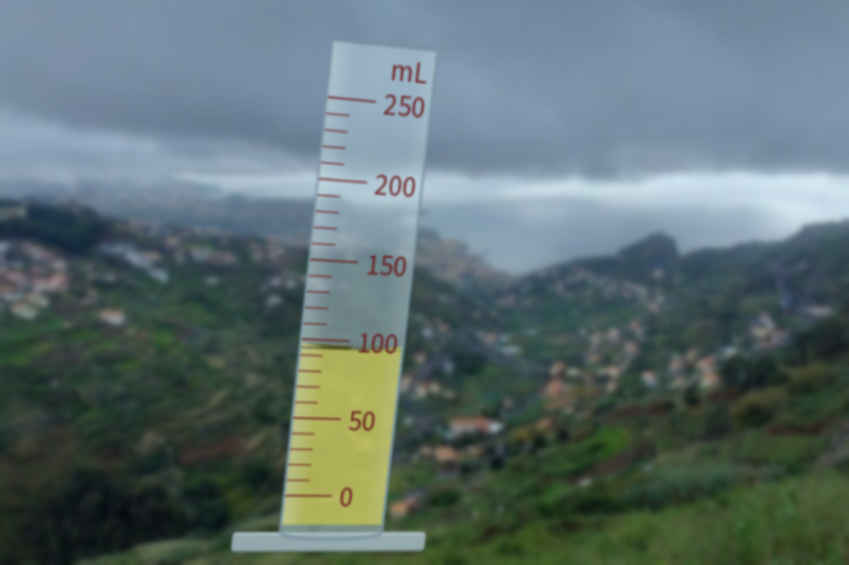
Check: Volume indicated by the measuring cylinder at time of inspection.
95 mL
